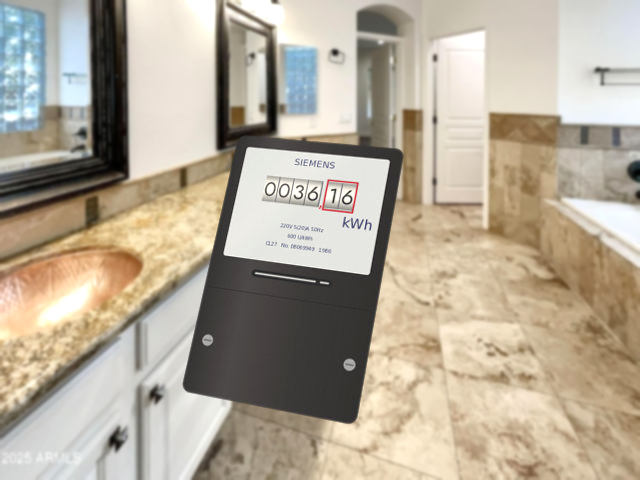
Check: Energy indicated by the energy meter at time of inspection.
36.16 kWh
